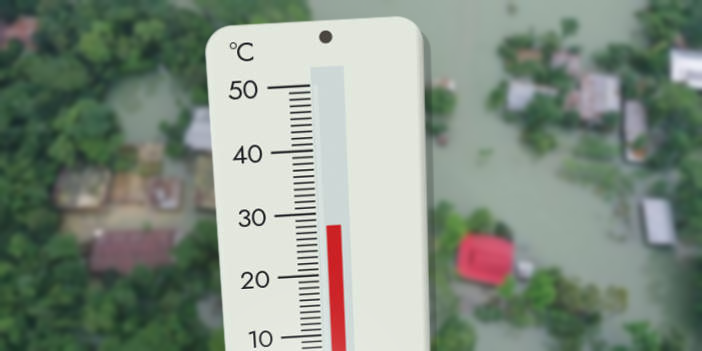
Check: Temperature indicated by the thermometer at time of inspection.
28 °C
